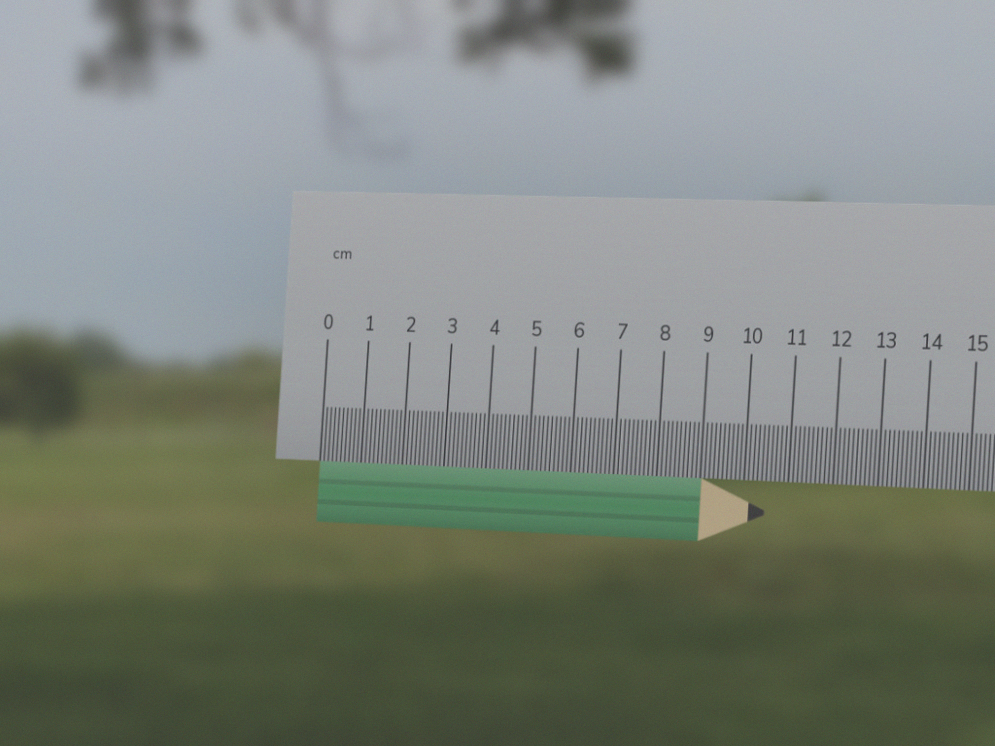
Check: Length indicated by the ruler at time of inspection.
10.5 cm
